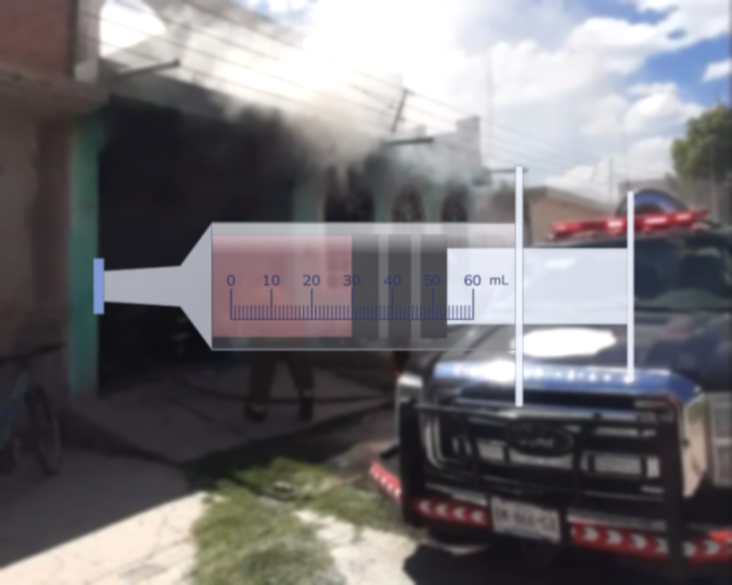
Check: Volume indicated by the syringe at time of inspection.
30 mL
